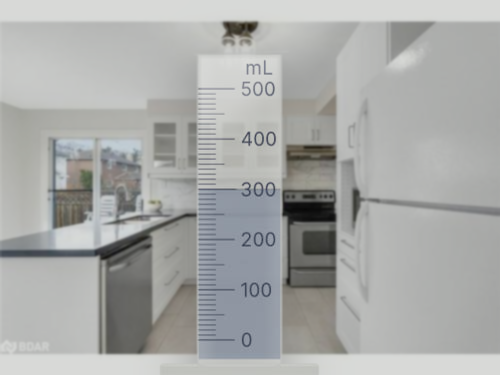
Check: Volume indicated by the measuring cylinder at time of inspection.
300 mL
